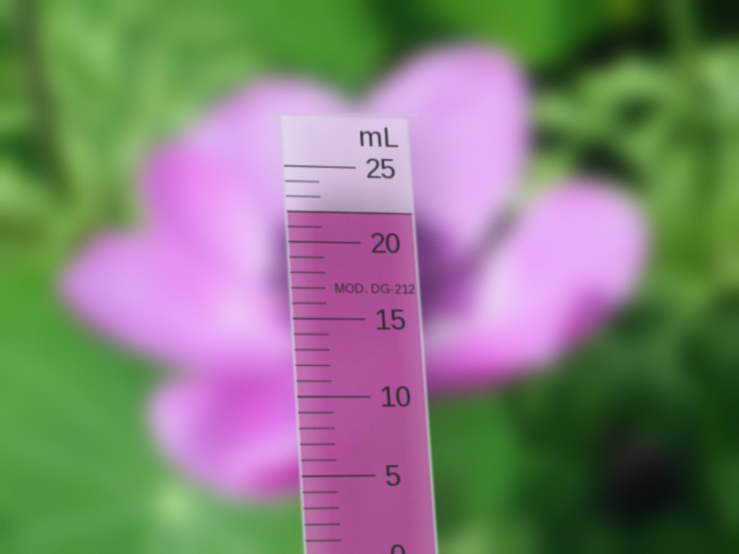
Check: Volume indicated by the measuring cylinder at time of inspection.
22 mL
